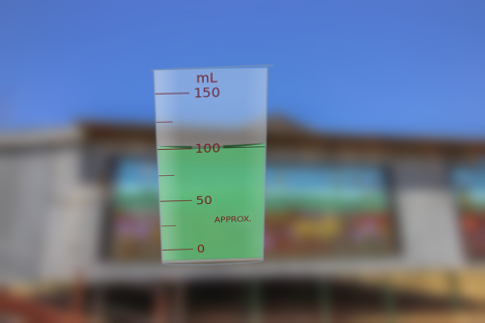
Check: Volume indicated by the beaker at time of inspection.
100 mL
